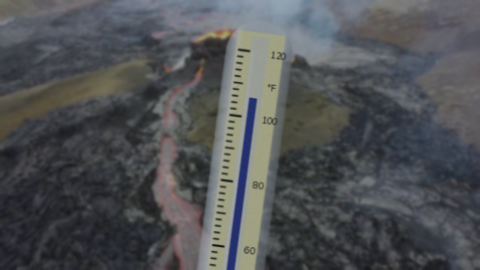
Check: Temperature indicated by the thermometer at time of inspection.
106 °F
